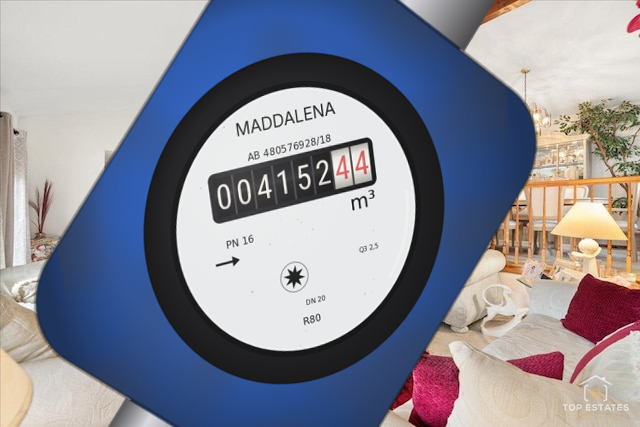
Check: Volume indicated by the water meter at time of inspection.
4152.44 m³
